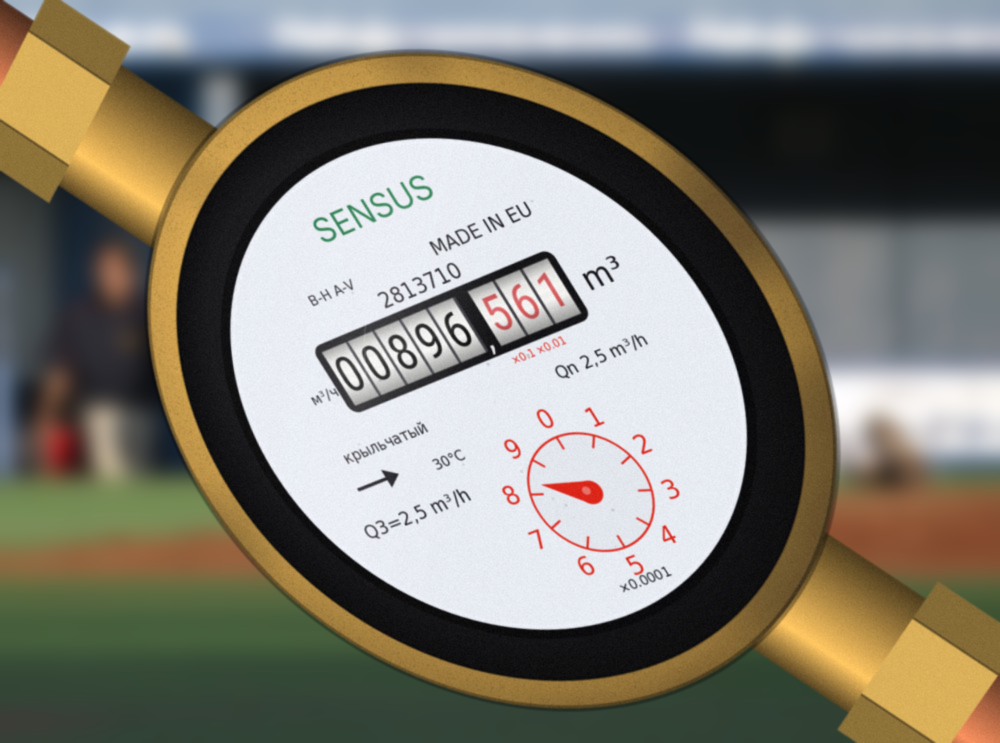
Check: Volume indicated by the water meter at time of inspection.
896.5618 m³
